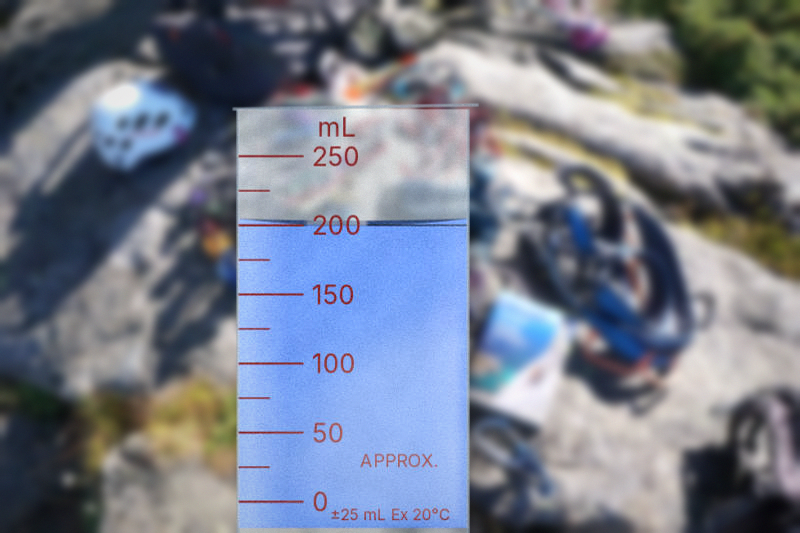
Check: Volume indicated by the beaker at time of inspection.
200 mL
